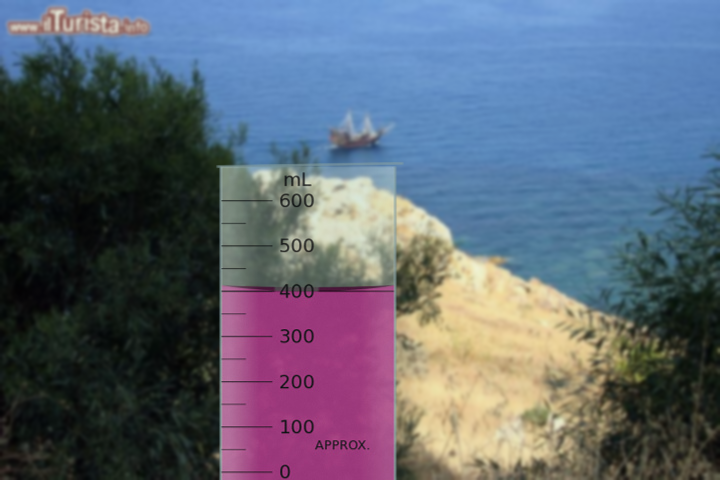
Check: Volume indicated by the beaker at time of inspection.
400 mL
